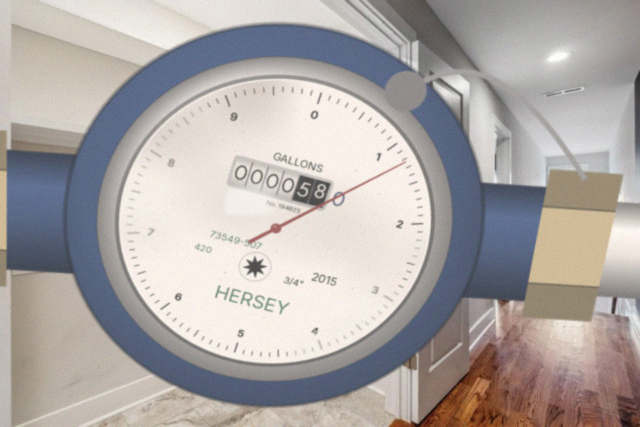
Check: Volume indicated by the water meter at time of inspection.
581.2 gal
